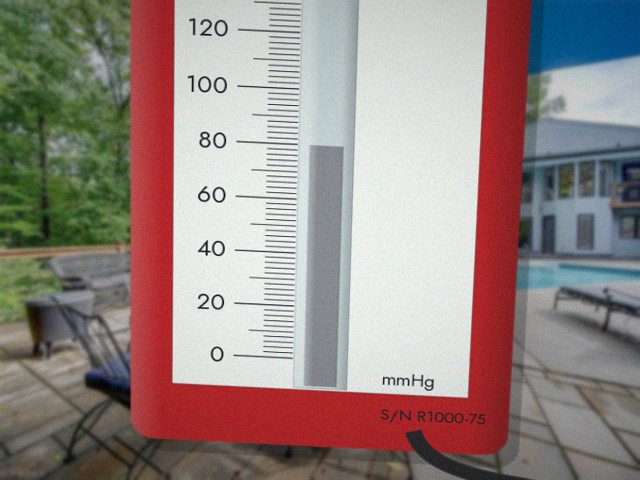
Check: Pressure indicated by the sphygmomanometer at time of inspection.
80 mmHg
